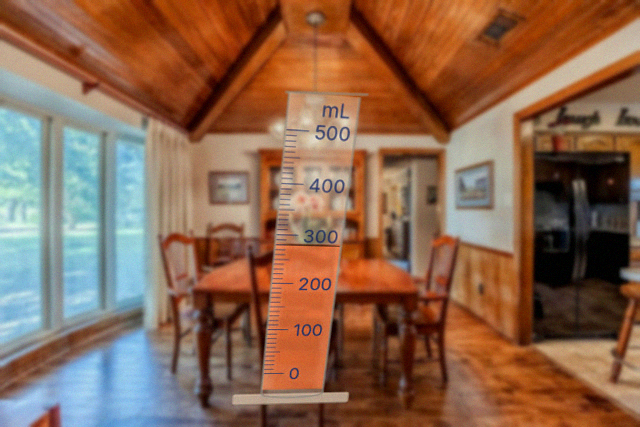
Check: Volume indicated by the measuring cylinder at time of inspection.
280 mL
